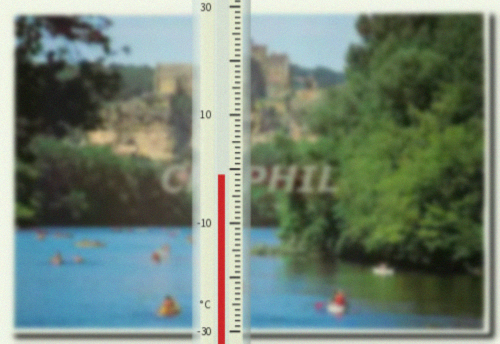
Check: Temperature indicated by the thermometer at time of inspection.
-1 °C
